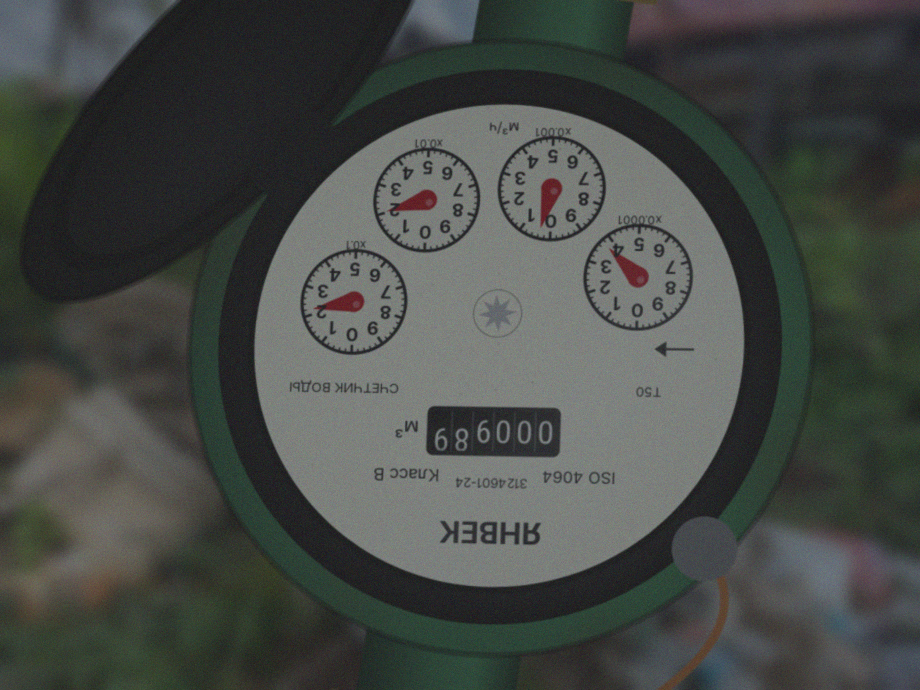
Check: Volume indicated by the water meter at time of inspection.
989.2203 m³
